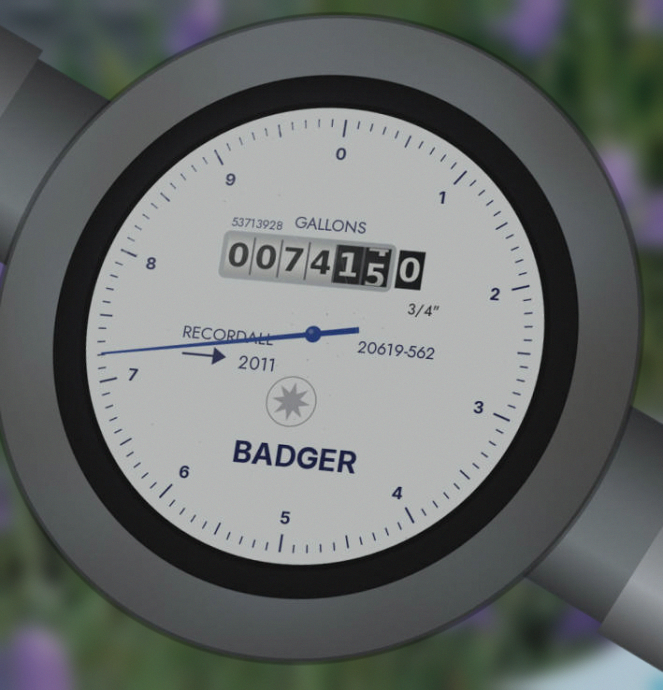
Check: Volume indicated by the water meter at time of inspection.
74147.2 gal
